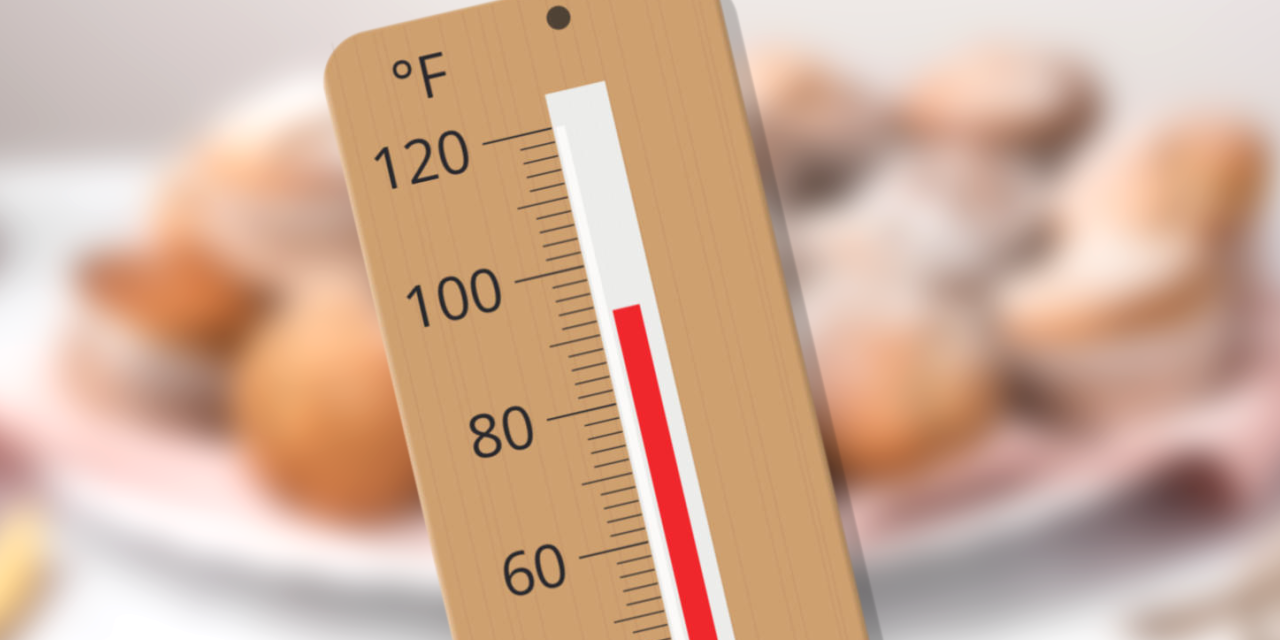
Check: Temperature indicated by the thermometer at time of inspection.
93 °F
